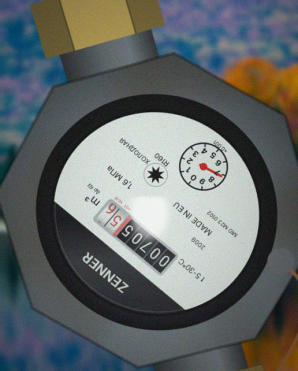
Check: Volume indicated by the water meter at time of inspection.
705.557 m³
